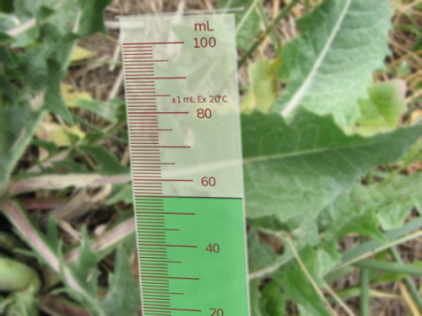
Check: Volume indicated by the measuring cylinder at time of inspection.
55 mL
